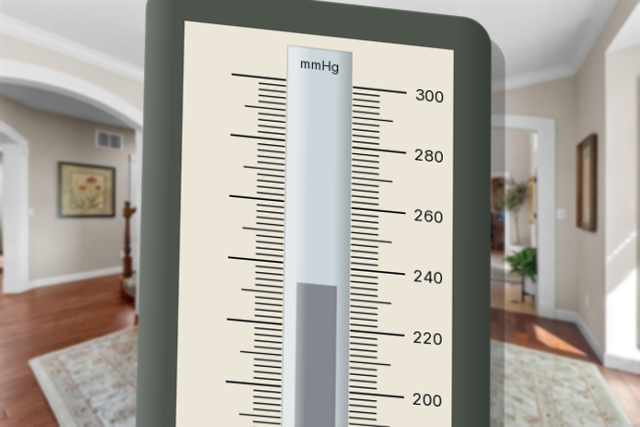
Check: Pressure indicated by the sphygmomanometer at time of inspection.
234 mmHg
